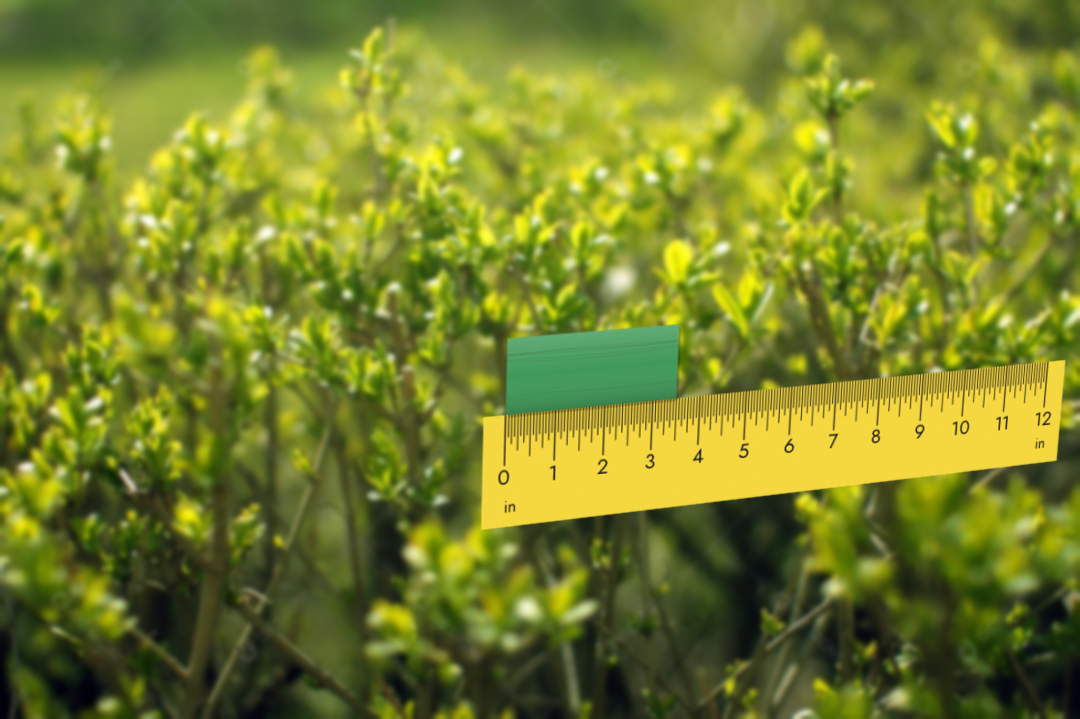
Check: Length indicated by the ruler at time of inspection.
3.5 in
